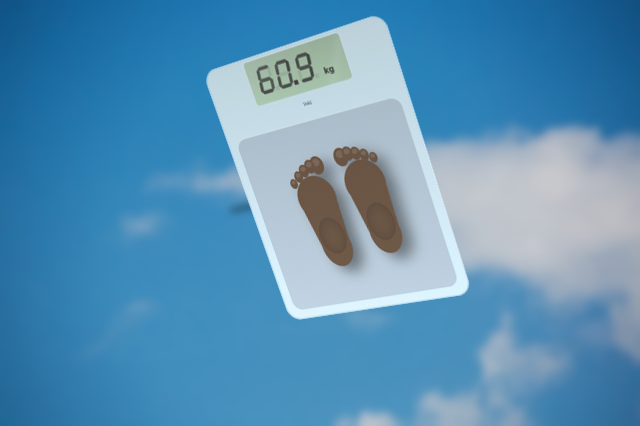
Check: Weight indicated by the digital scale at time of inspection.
60.9 kg
